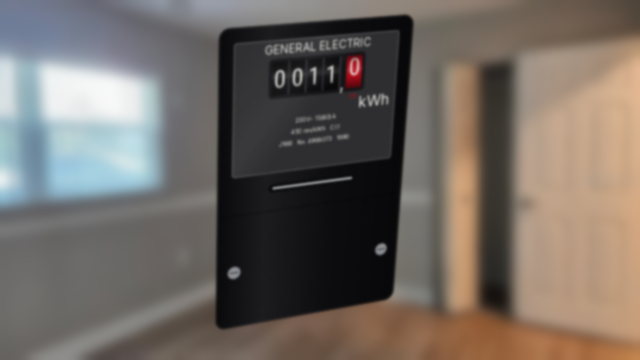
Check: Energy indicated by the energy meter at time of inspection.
11.0 kWh
